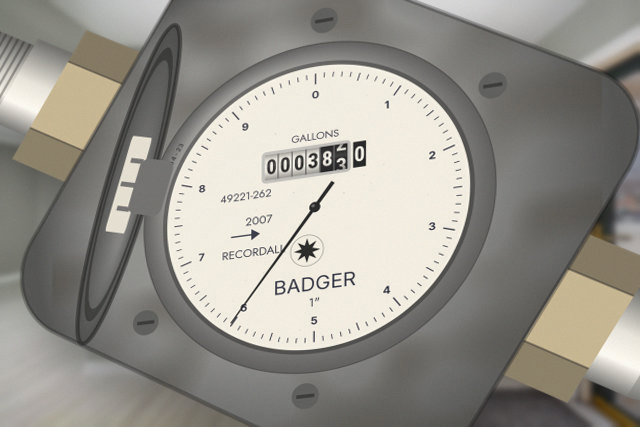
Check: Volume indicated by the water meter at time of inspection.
3826.0 gal
